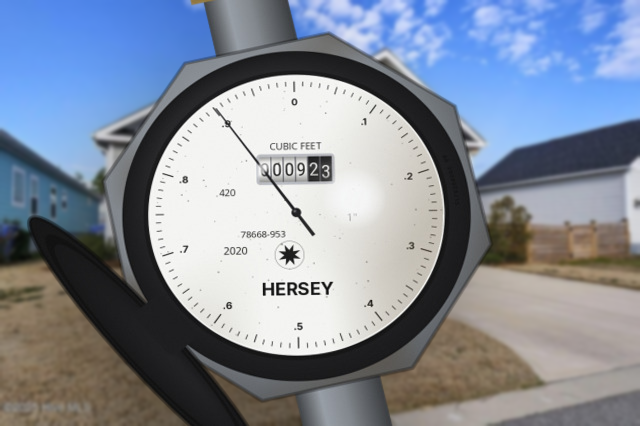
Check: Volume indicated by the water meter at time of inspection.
922.90 ft³
